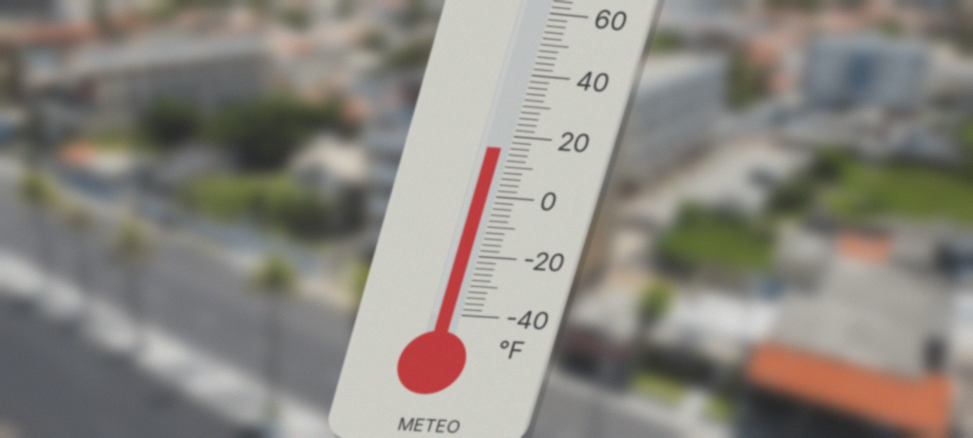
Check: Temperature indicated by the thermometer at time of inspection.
16 °F
